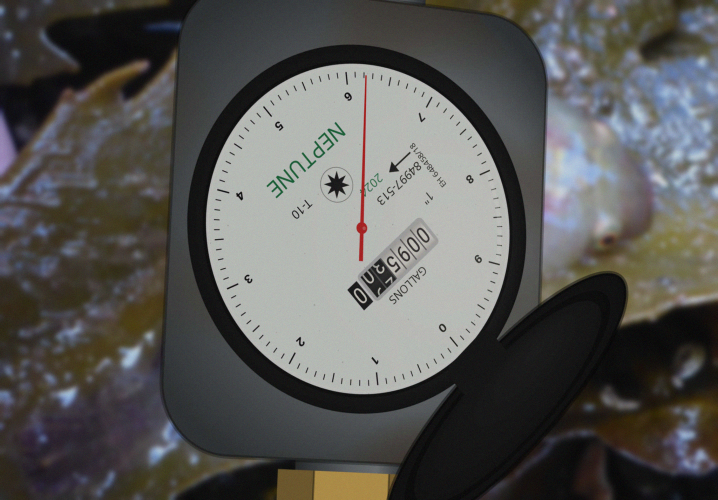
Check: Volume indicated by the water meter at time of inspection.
95296.2 gal
